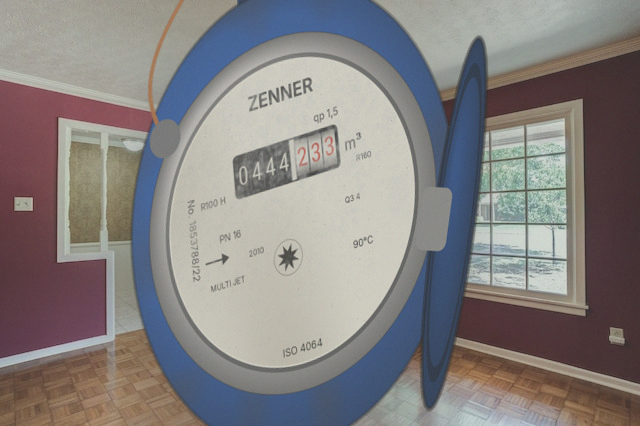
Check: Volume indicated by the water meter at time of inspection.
444.233 m³
